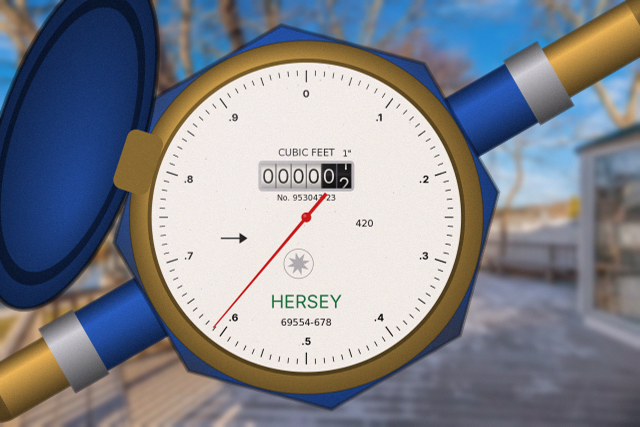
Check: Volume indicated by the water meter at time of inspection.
1.61 ft³
